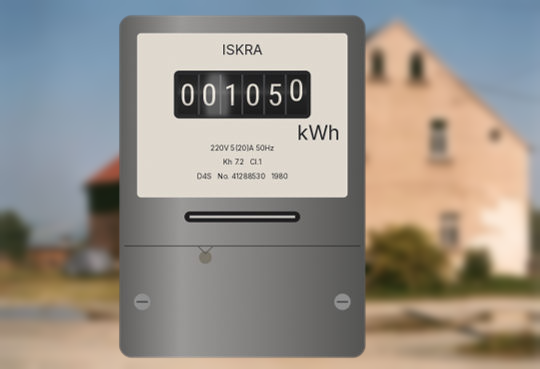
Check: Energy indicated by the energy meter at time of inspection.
1050 kWh
